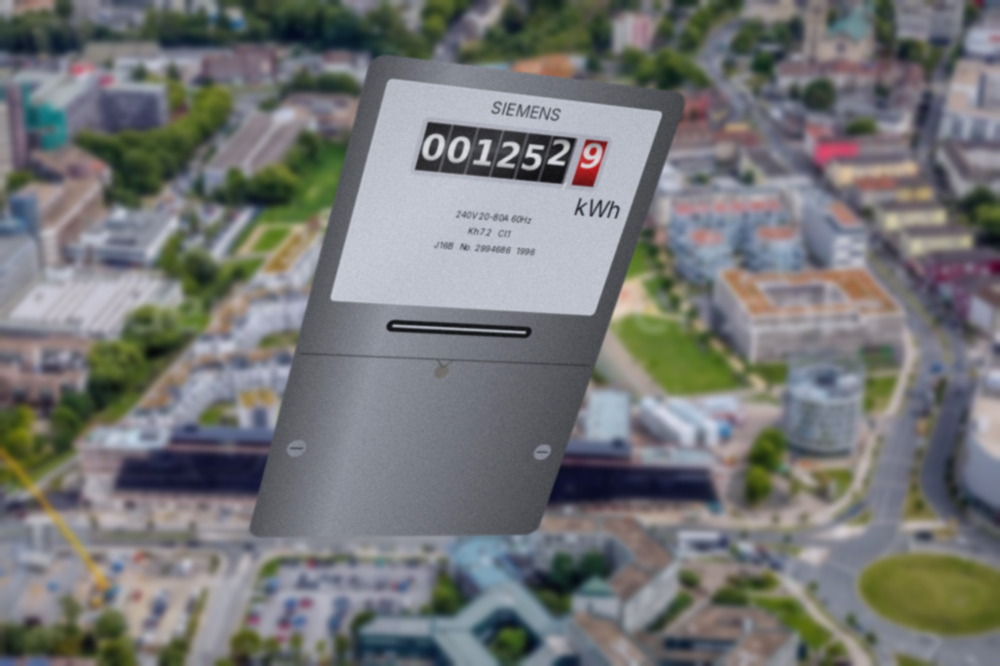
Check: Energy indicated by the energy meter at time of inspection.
1252.9 kWh
